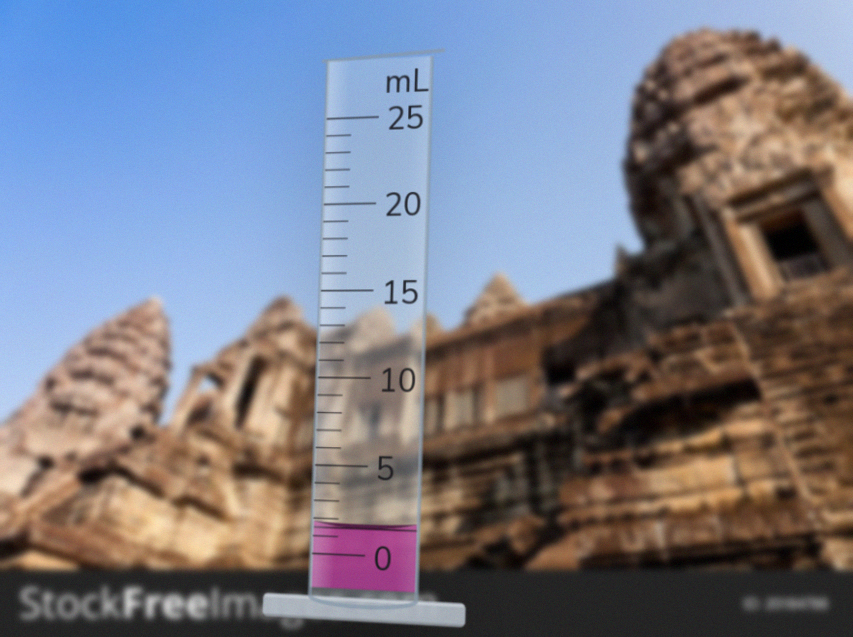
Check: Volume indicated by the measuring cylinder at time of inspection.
1.5 mL
